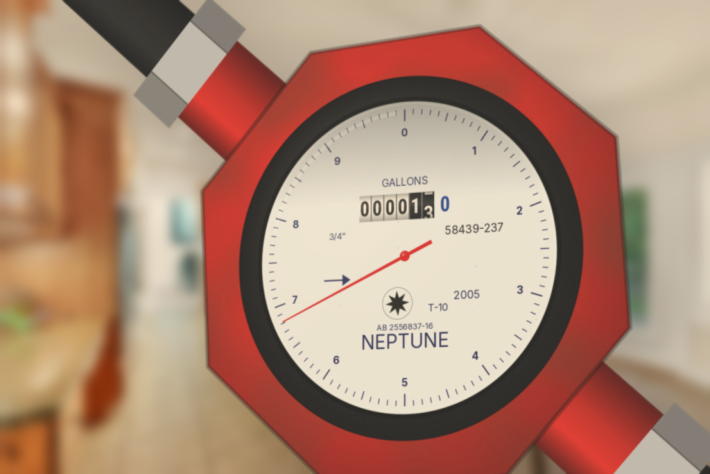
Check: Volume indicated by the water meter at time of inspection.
126.8 gal
